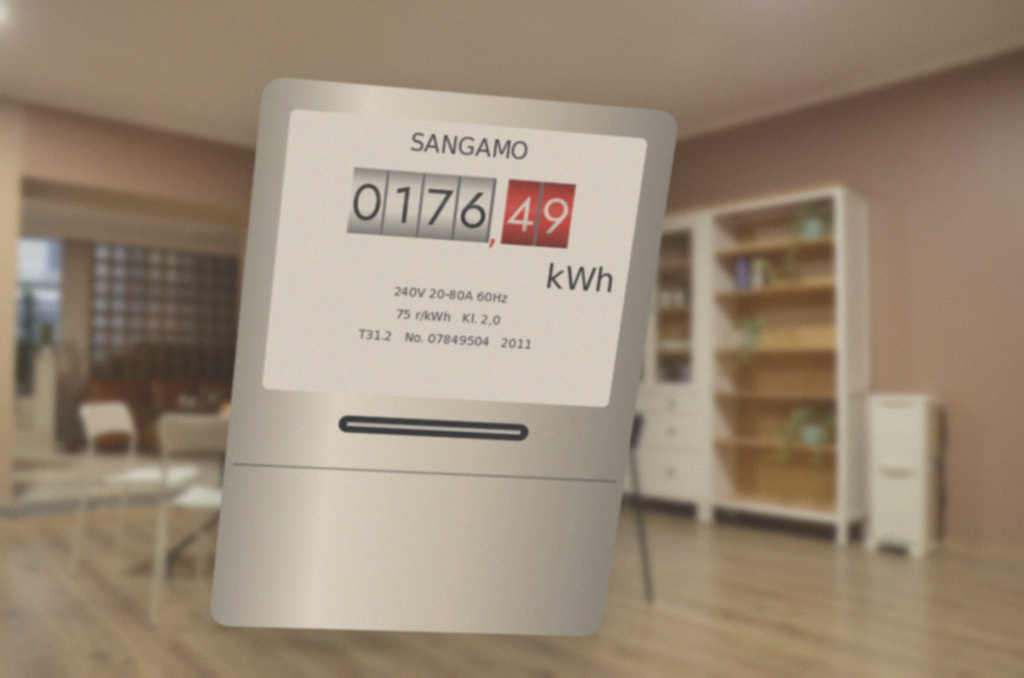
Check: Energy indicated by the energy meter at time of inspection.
176.49 kWh
